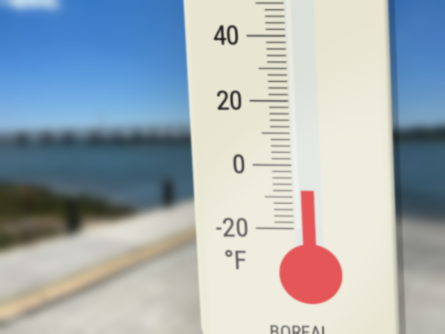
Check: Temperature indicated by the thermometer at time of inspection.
-8 °F
